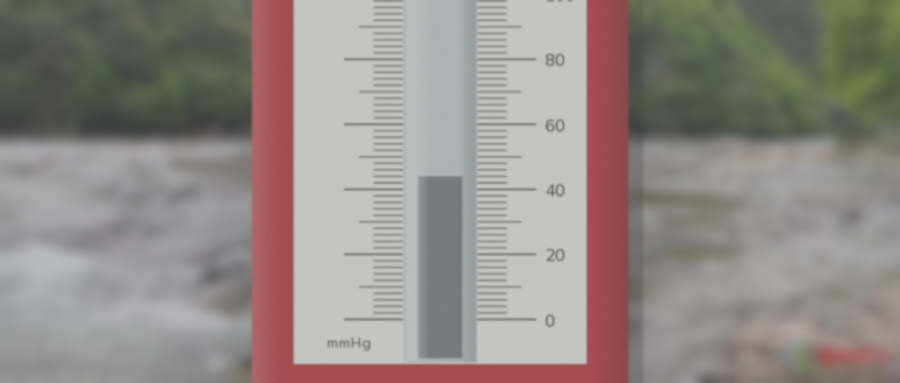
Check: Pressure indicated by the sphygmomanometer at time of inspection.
44 mmHg
